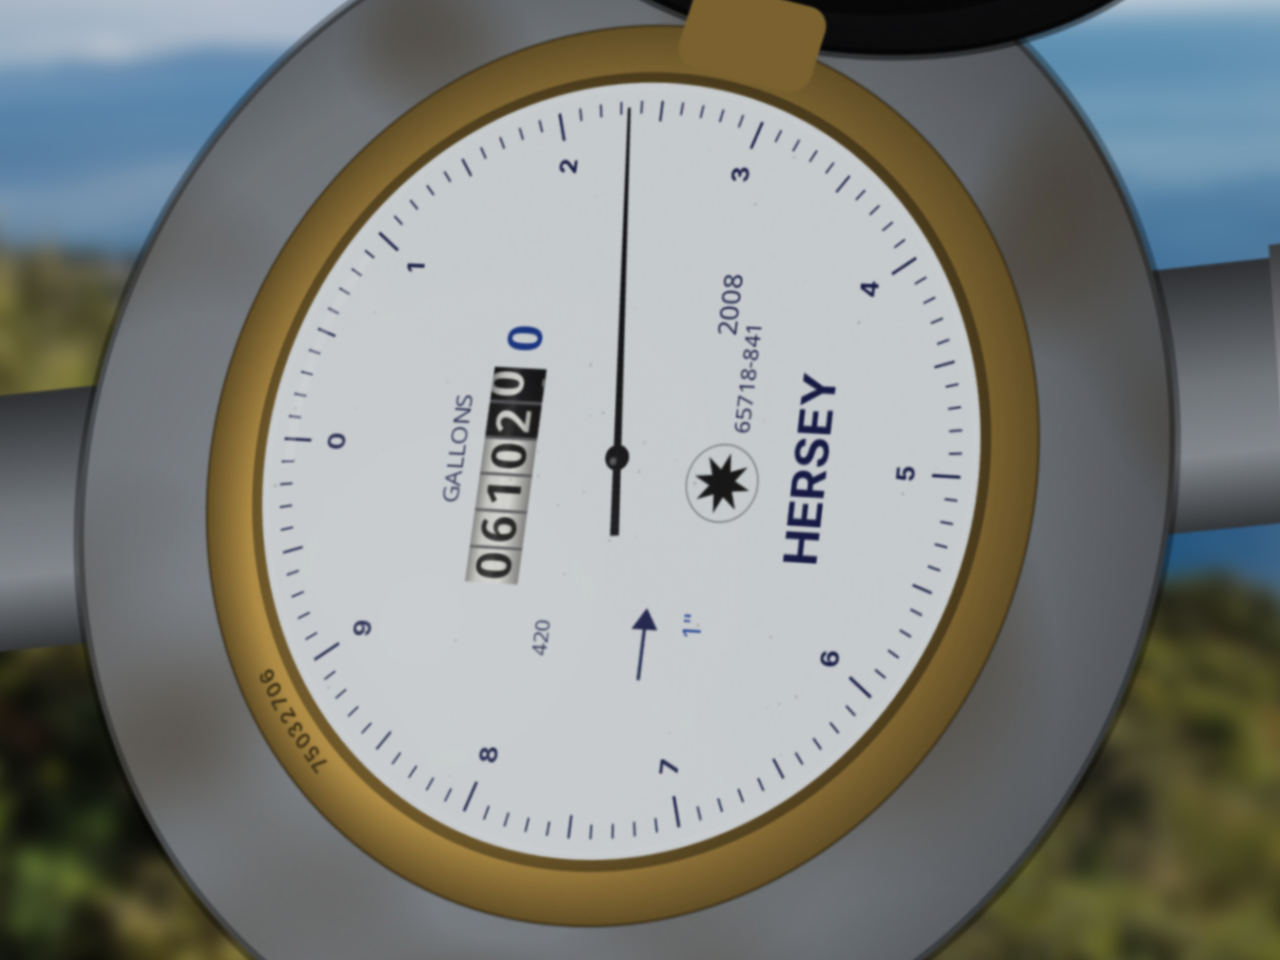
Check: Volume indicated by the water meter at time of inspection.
610202.3 gal
